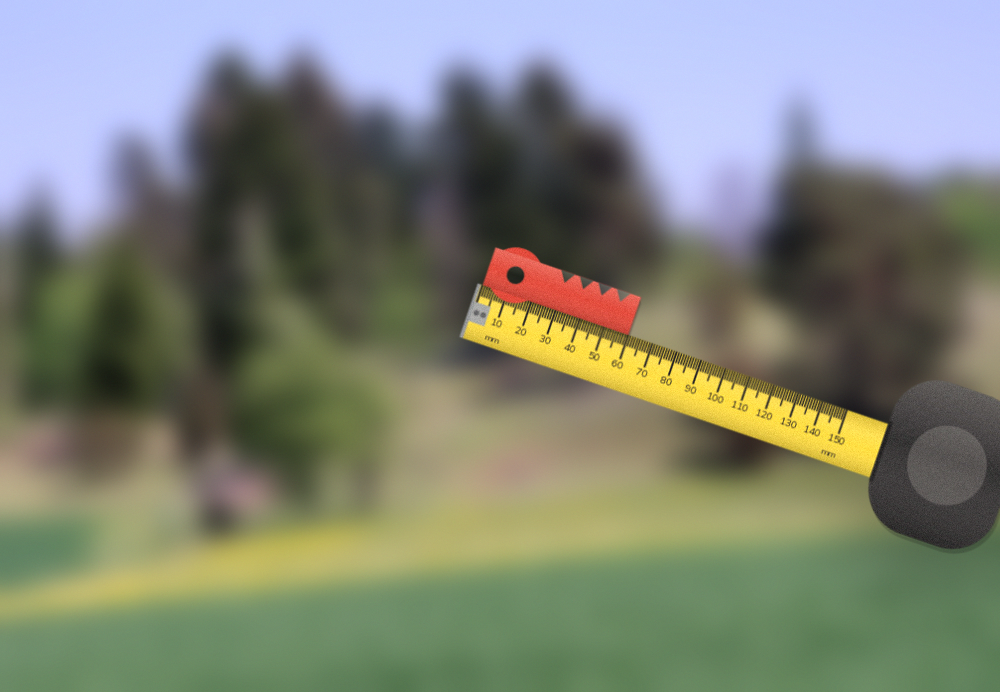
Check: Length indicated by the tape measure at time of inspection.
60 mm
